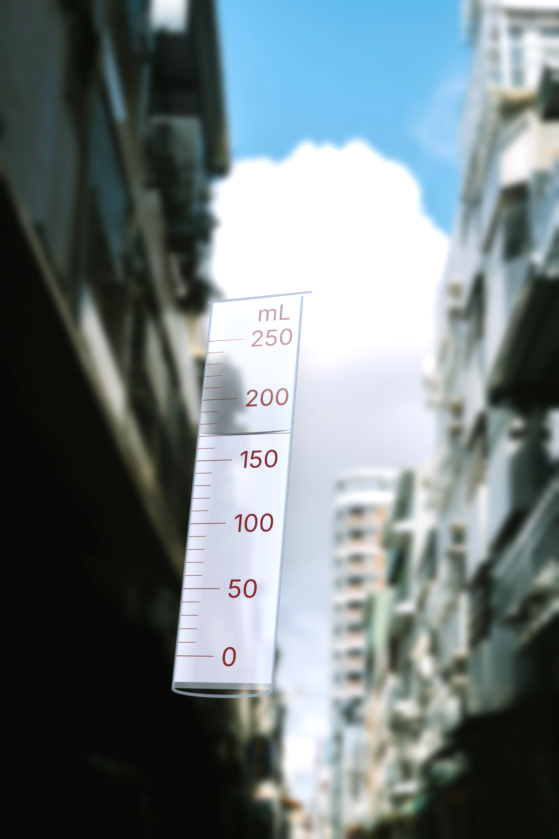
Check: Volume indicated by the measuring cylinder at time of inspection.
170 mL
